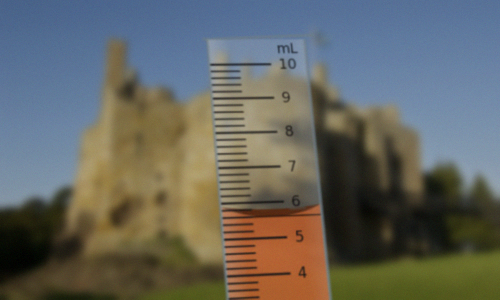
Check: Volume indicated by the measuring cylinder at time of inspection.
5.6 mL
